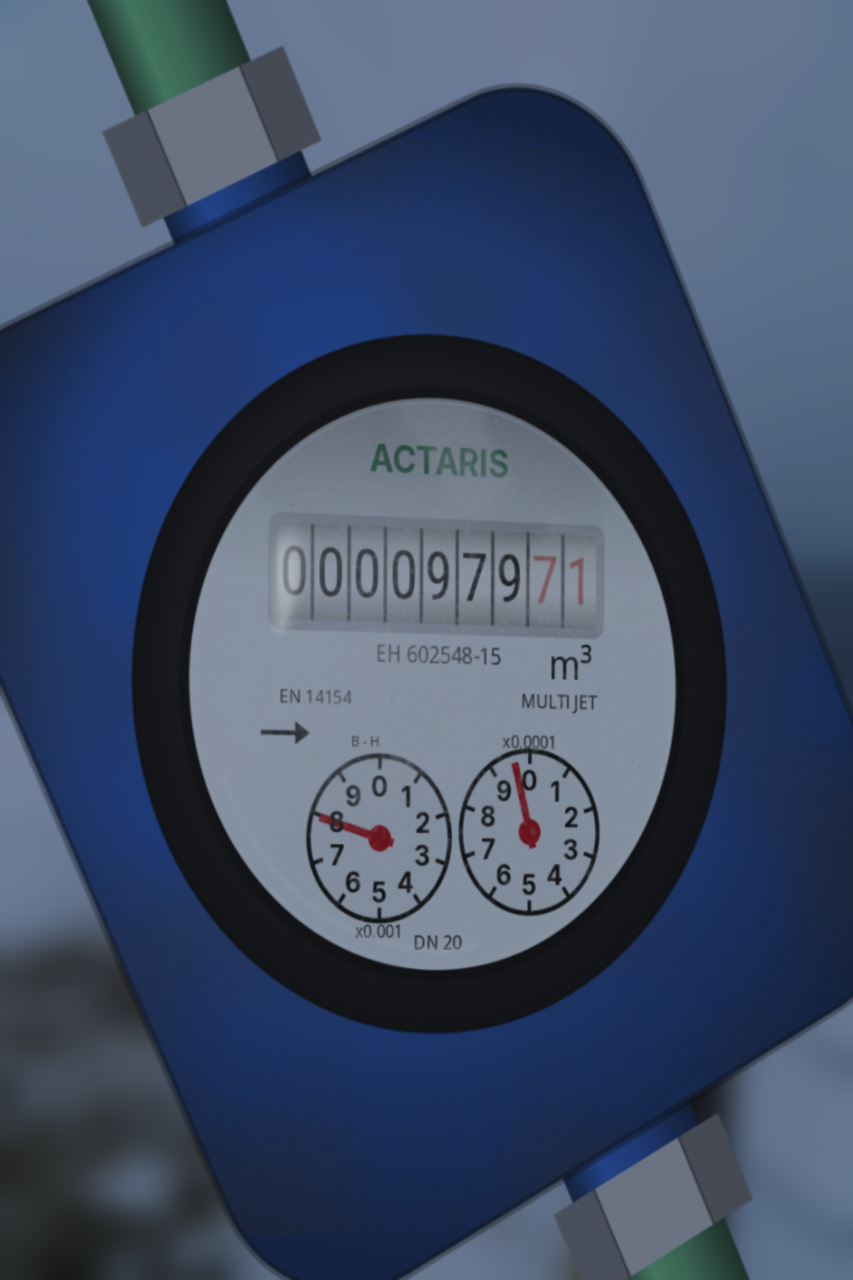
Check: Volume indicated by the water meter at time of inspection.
979.7179 m³
